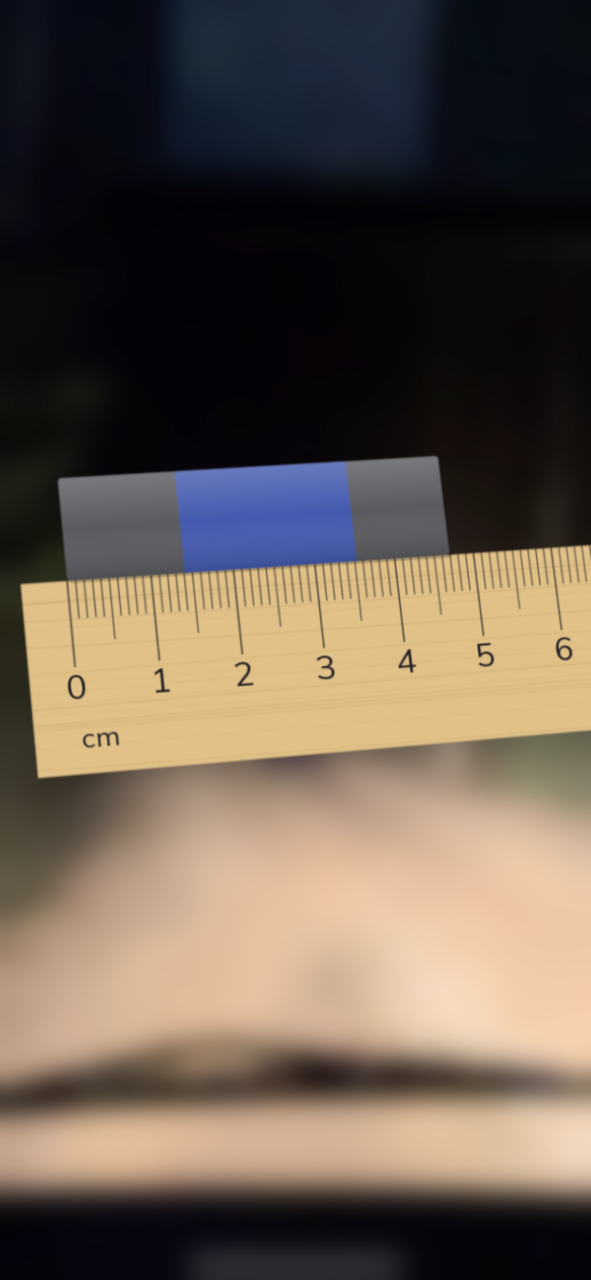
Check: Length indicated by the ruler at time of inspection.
4.7 cm
